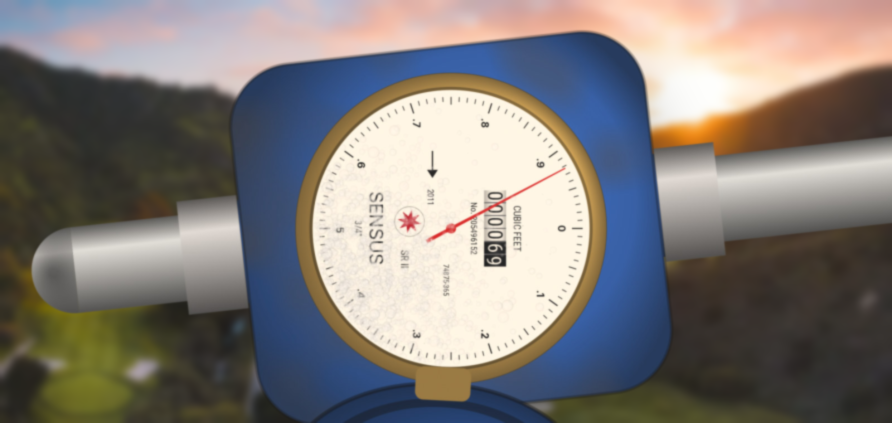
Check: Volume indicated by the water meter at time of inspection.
68.92 ft³
